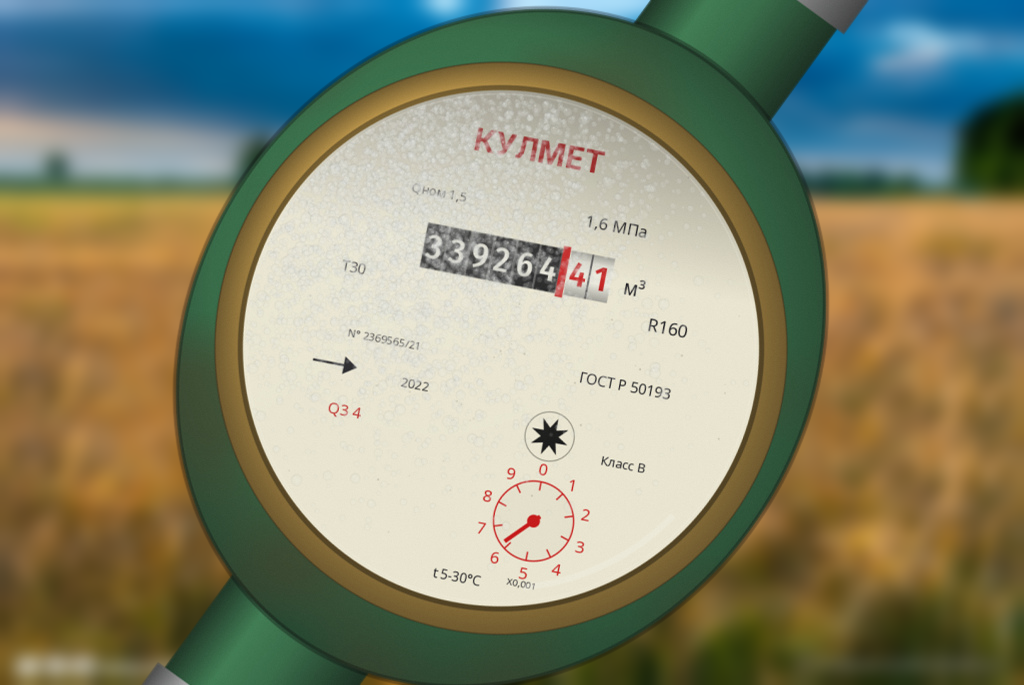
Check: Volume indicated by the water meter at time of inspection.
339264.416 m³
